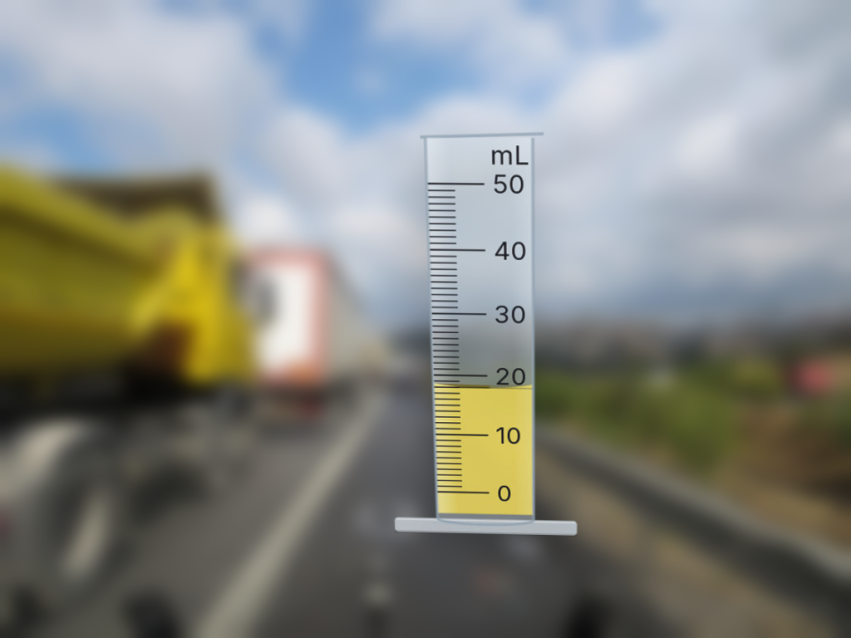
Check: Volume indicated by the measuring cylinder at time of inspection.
18 mL
